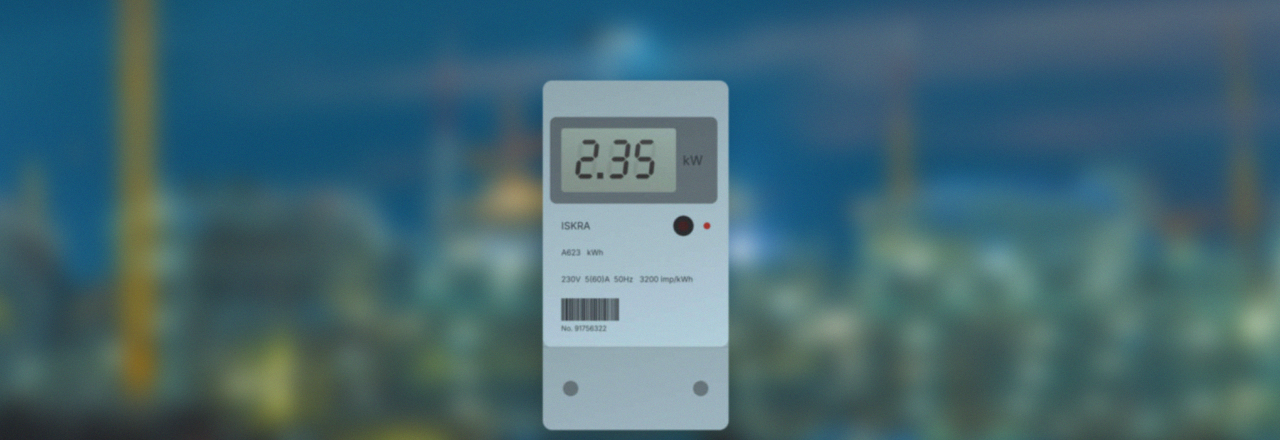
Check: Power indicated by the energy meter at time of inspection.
2.35 kW
